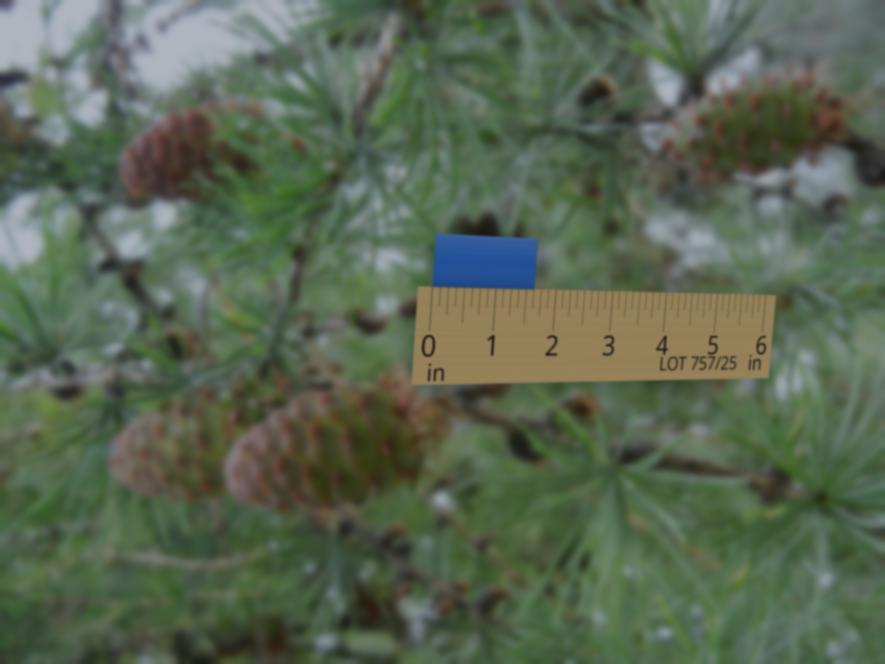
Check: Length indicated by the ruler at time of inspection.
1.625 in
